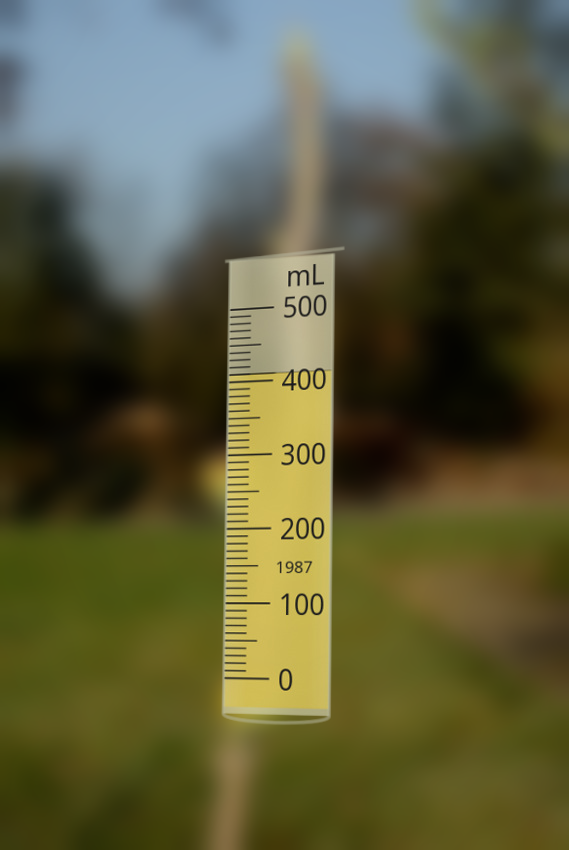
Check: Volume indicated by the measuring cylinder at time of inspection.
410 mL
